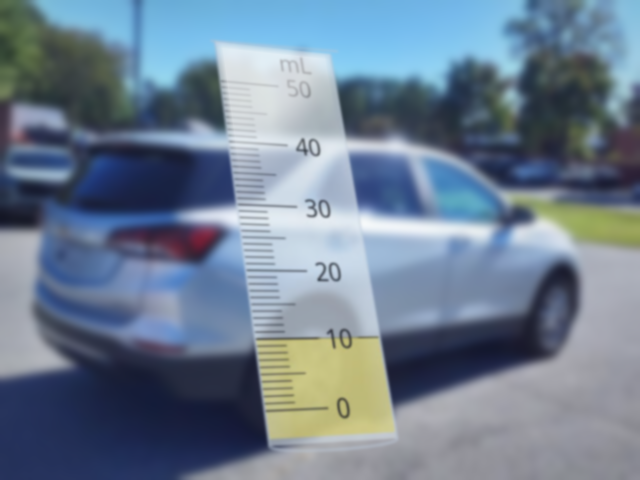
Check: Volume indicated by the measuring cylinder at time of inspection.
10 mL
